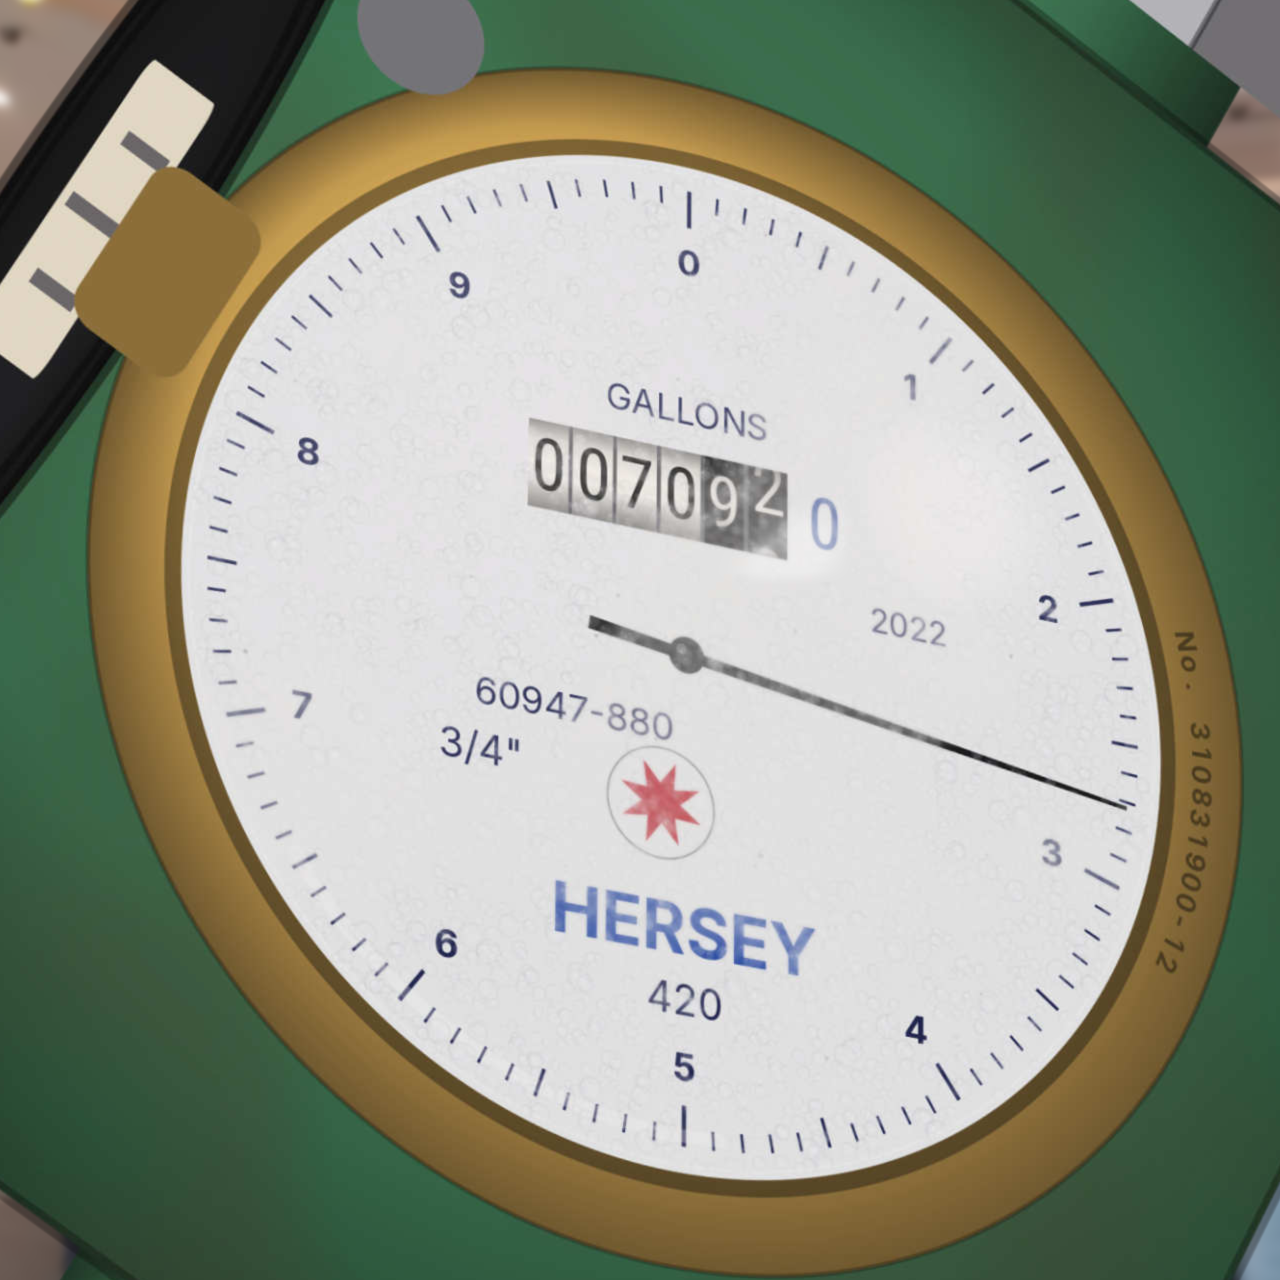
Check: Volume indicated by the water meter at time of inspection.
70922.7 gal
